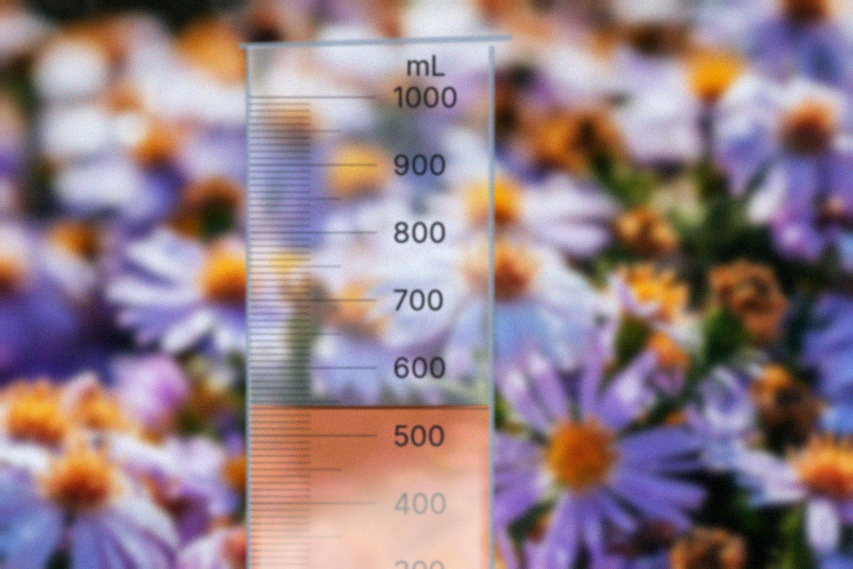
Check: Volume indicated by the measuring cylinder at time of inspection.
540 mL
